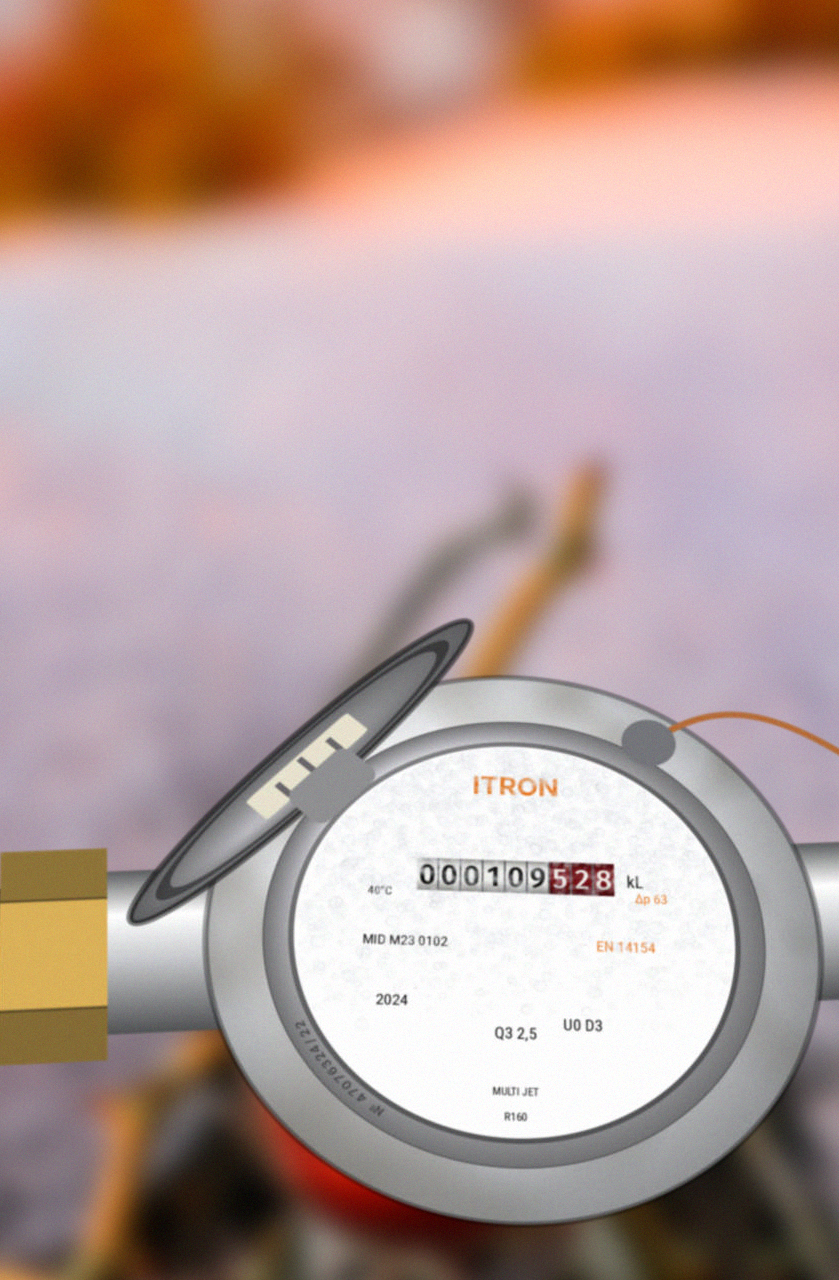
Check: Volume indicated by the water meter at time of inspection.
109.528 kL
